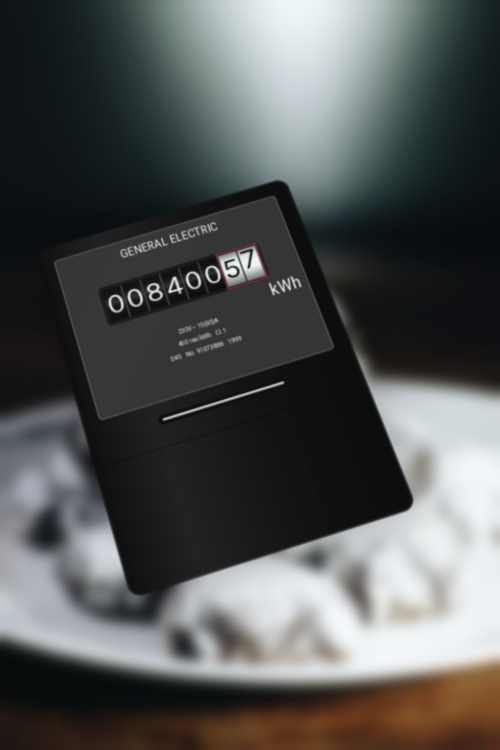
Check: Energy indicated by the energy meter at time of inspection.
8400.57 kWh
